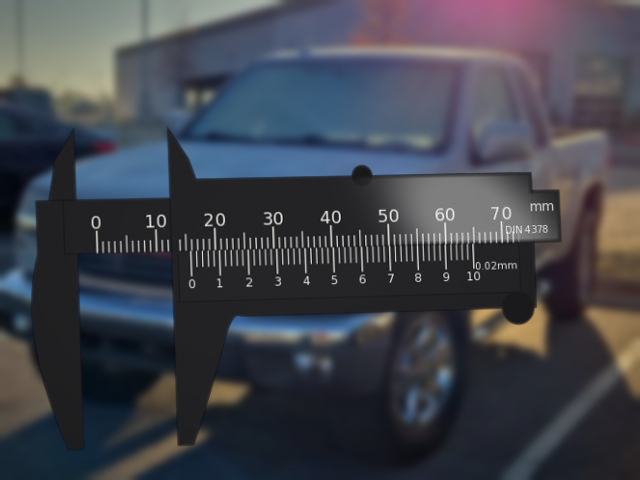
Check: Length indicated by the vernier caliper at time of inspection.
15.8 mm
